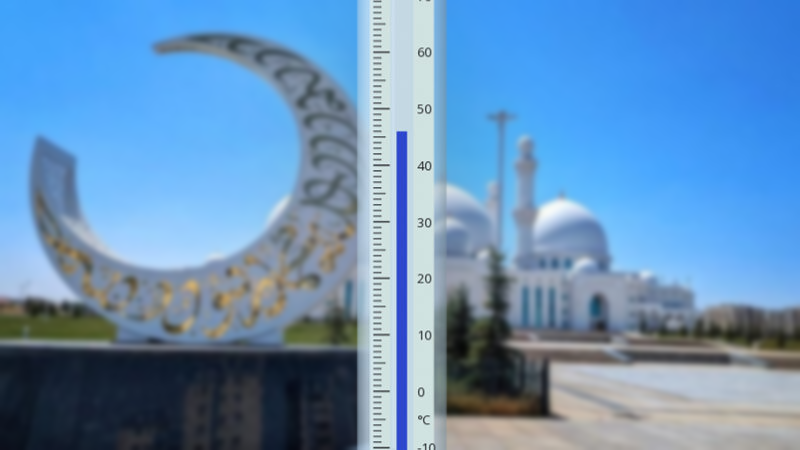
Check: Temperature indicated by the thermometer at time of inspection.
46 °C
